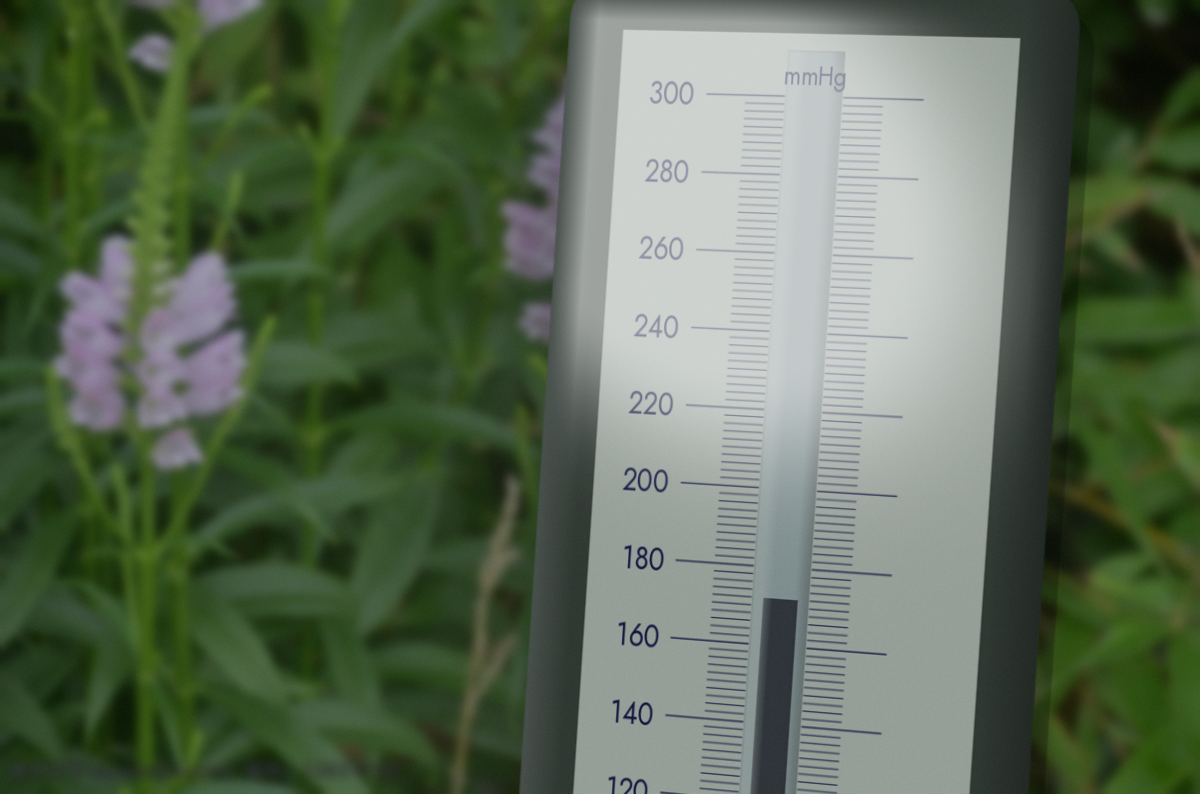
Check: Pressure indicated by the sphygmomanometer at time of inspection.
172 mmHg
